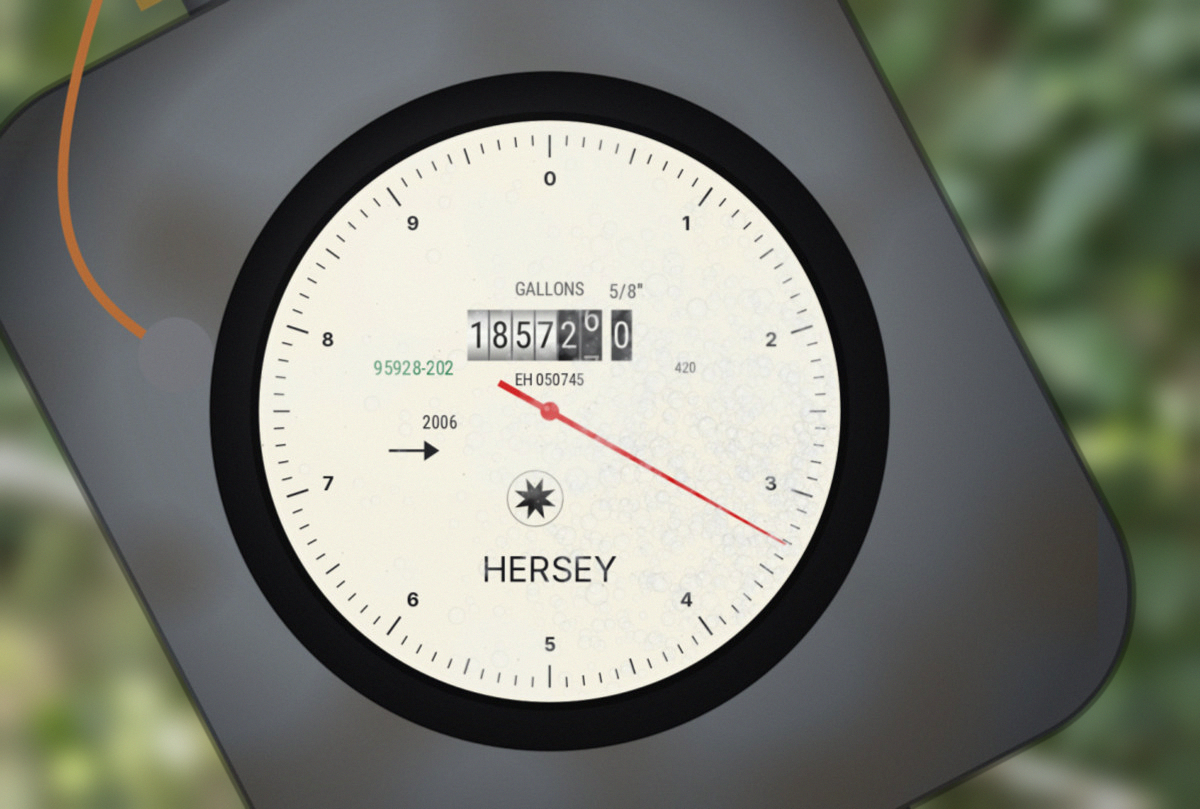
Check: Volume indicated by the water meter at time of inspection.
1857263.3 gal
